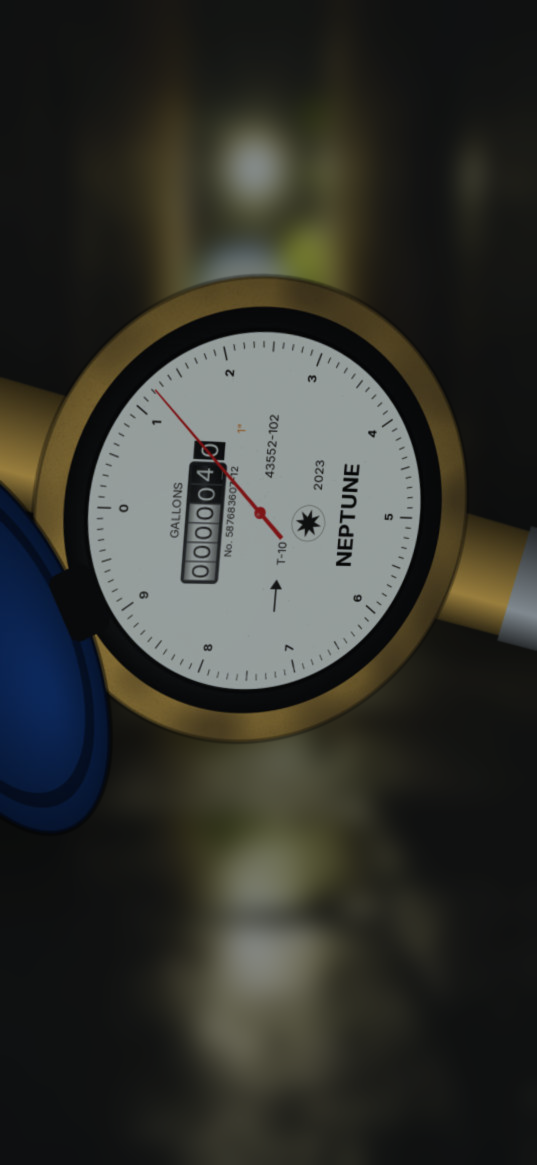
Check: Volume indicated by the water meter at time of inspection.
41.2 gal
